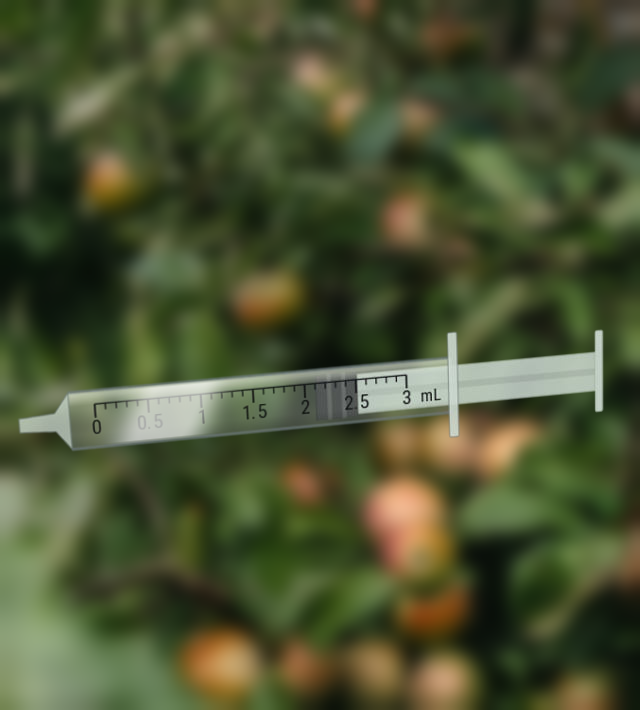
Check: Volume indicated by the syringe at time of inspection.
2.1 mL
